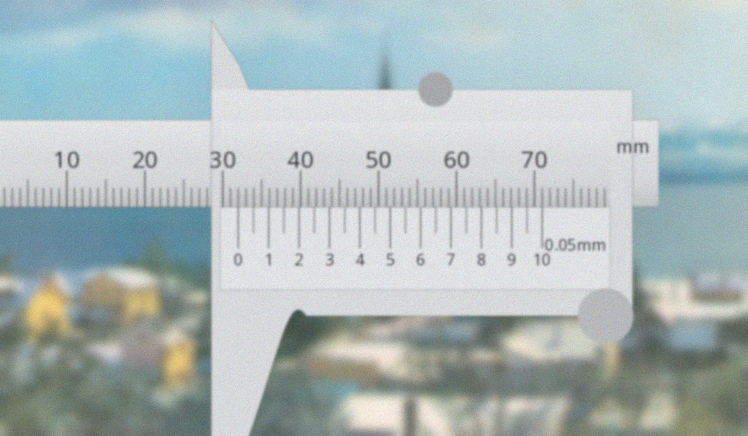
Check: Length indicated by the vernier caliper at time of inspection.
32.0 mm
